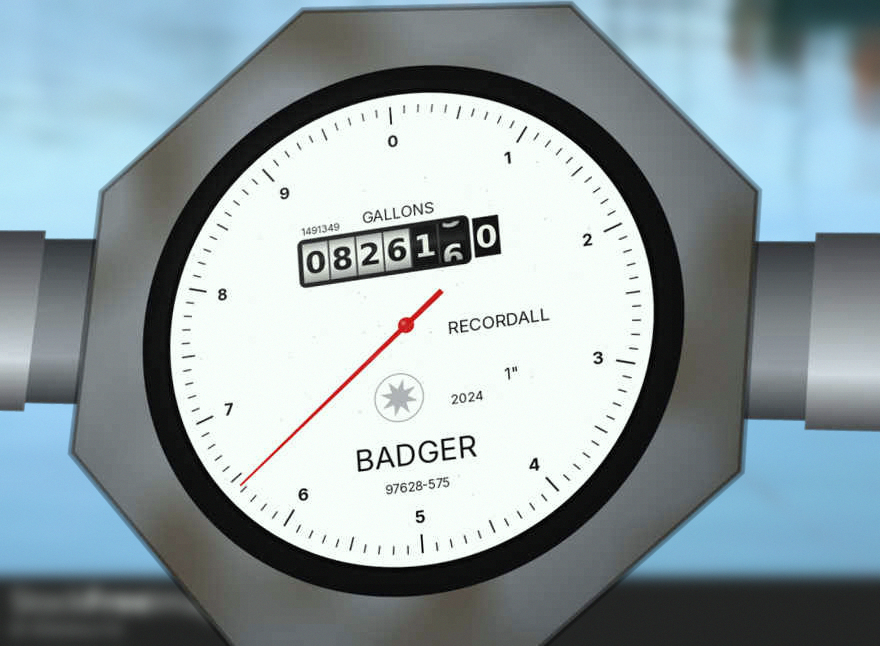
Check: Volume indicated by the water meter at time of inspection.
826156.4 gal
